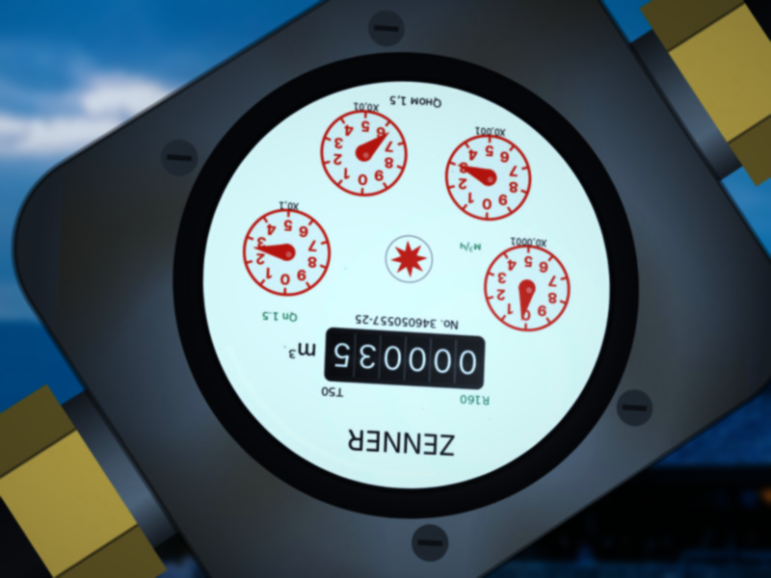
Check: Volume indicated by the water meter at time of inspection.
35.2630 m³
